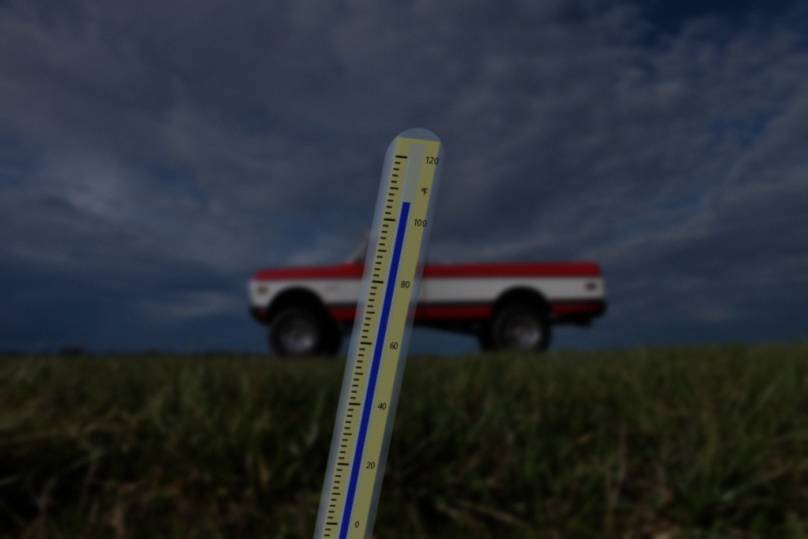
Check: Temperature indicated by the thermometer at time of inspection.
106 °F
